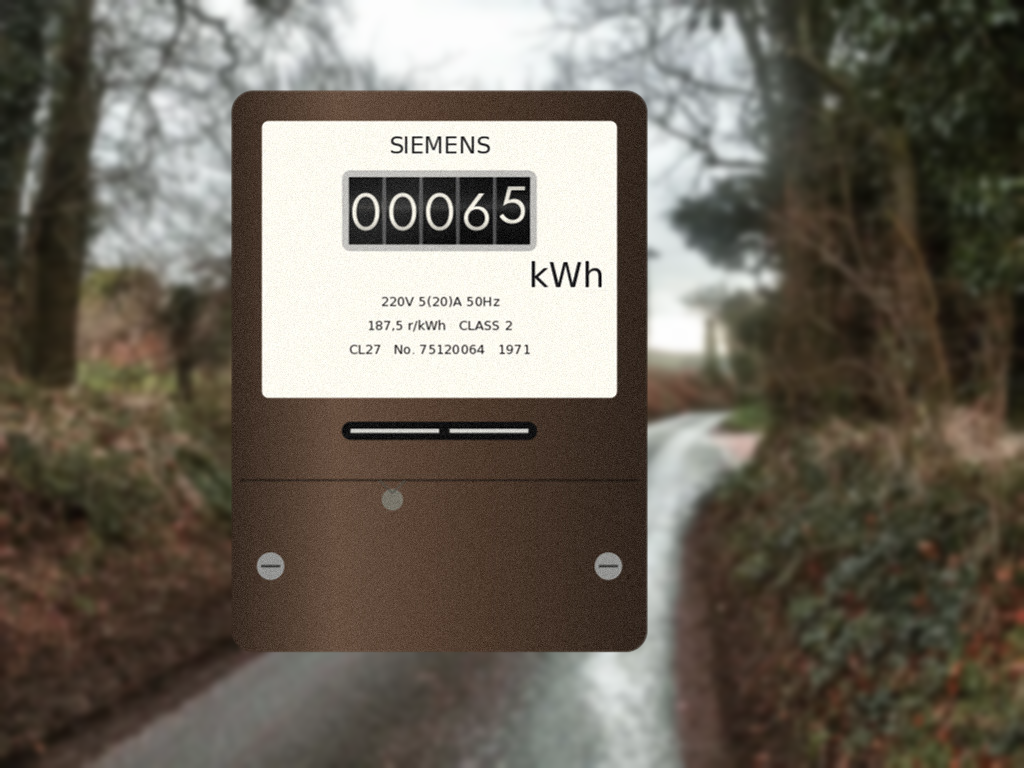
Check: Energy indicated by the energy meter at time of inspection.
65 kWh
